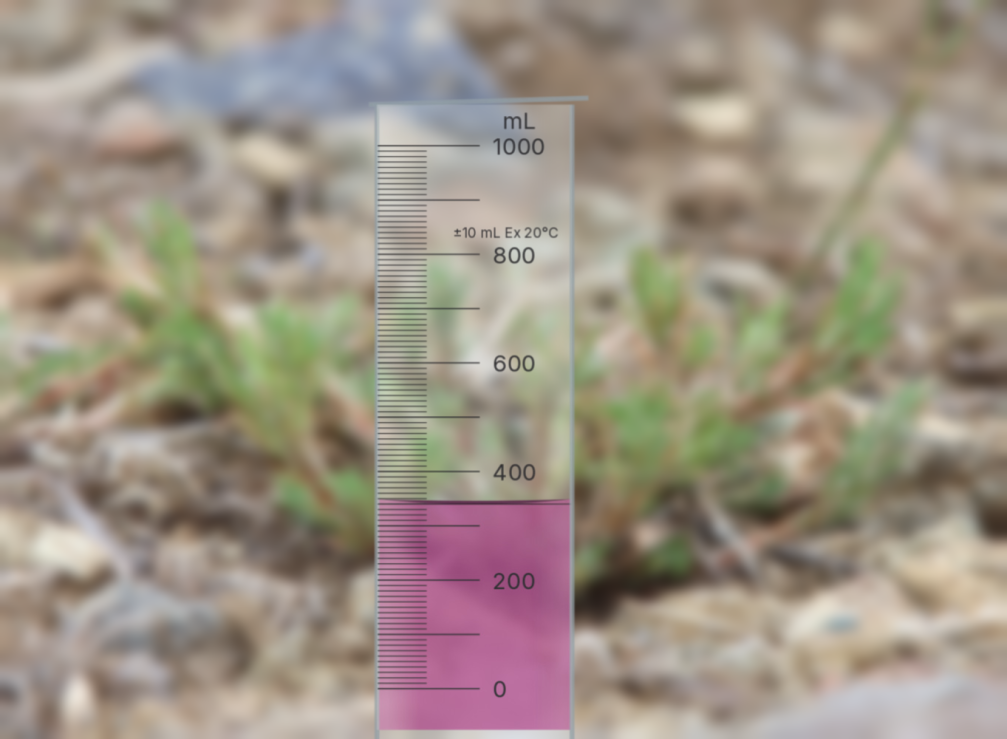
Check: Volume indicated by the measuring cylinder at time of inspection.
340 mL
